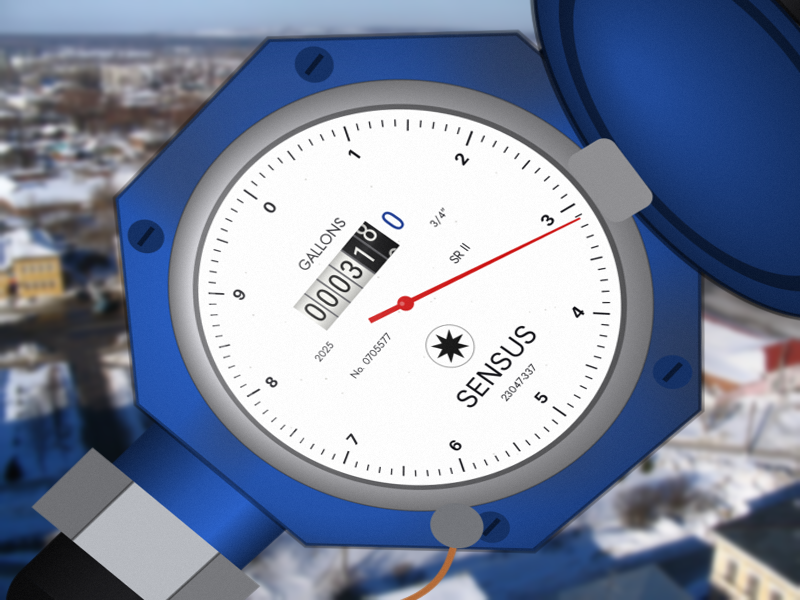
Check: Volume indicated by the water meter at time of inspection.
3183.1 gal
